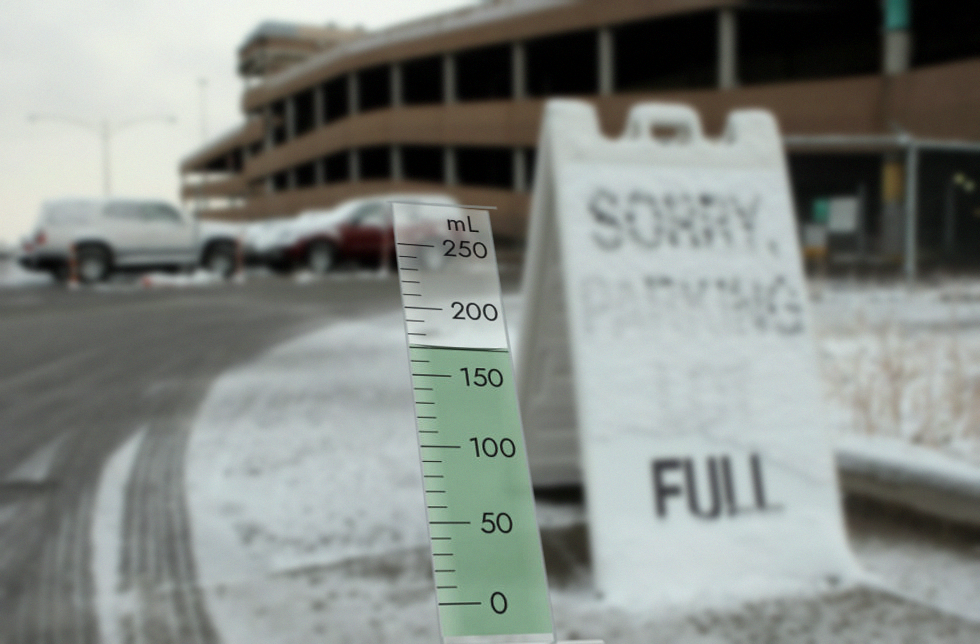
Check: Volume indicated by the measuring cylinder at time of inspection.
170 mL
